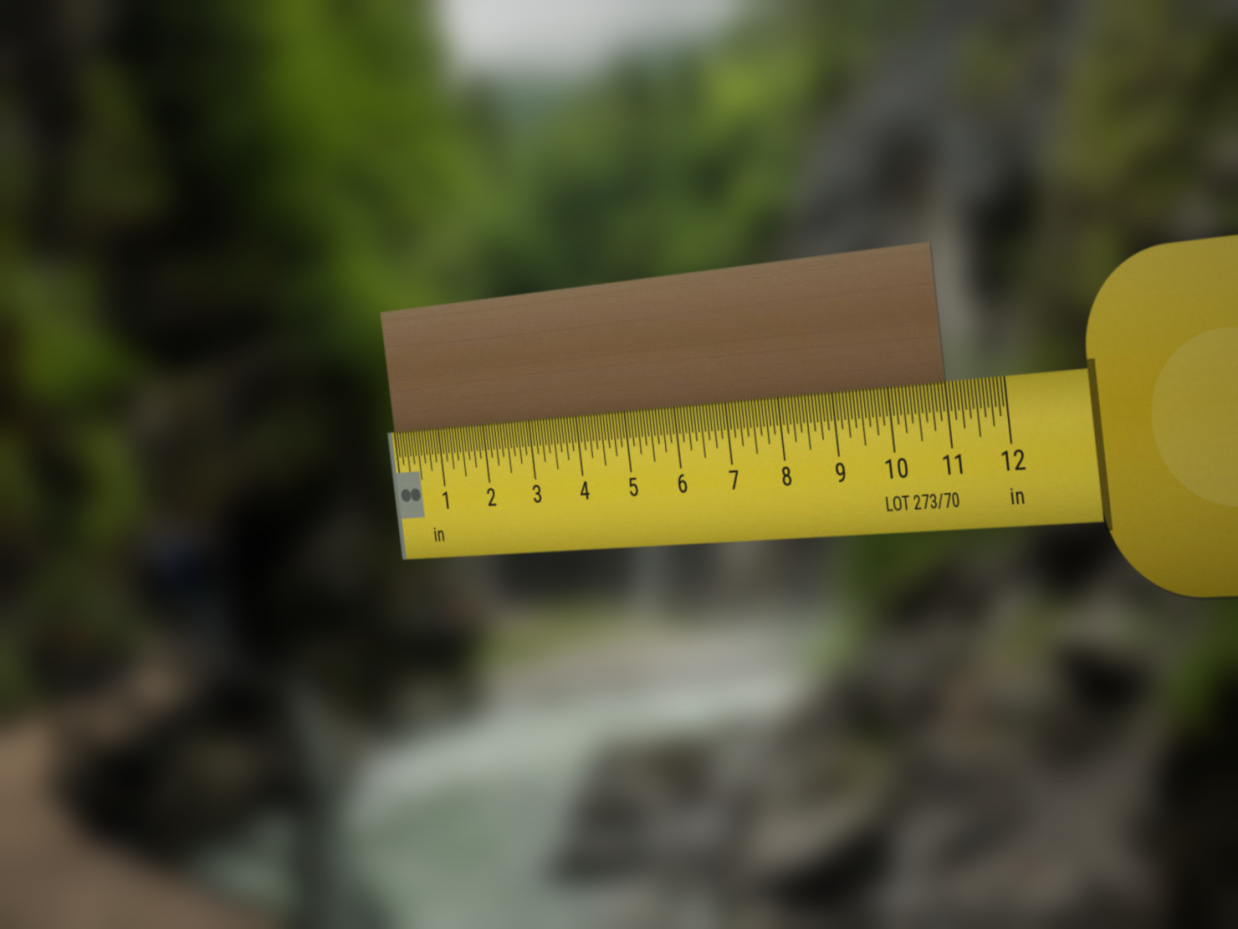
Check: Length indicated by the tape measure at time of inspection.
11 in
